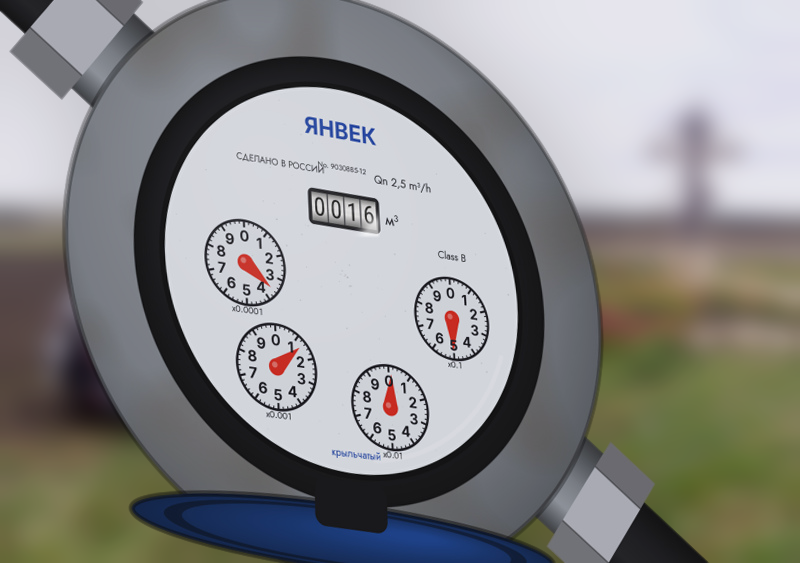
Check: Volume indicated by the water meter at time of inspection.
16.5013 m³
